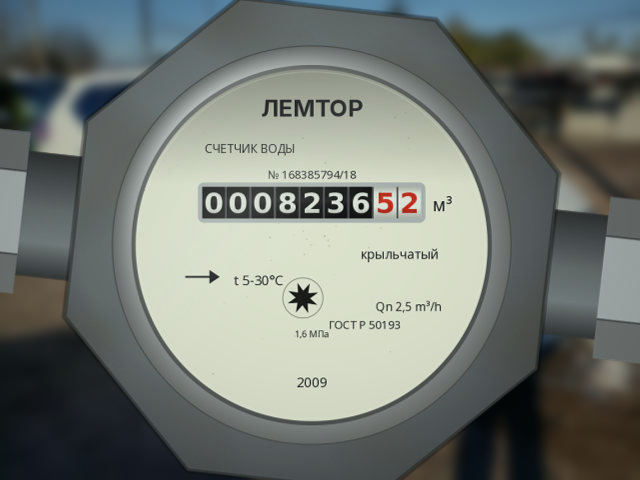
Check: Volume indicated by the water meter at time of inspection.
8236.52 m³
